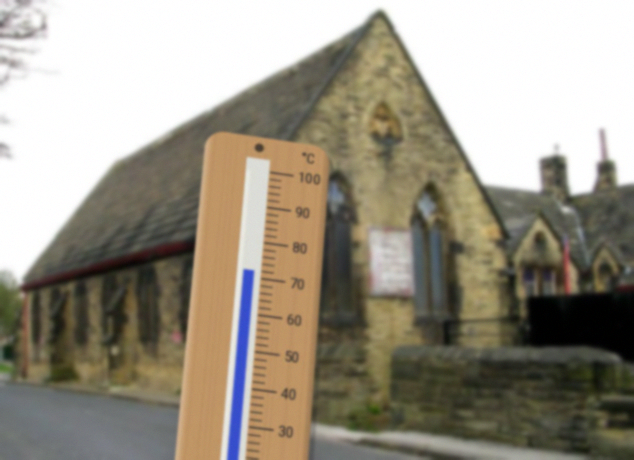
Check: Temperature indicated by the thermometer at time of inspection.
72 °C
